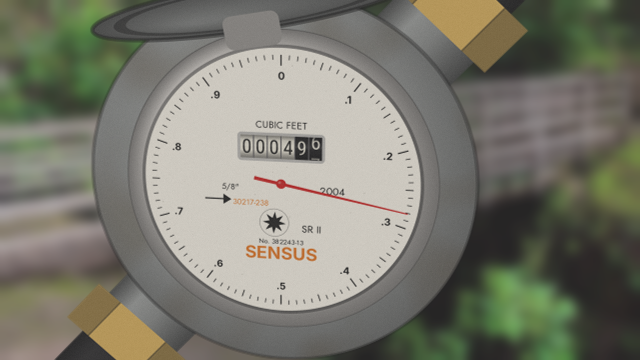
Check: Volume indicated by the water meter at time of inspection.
496.28 ft³
